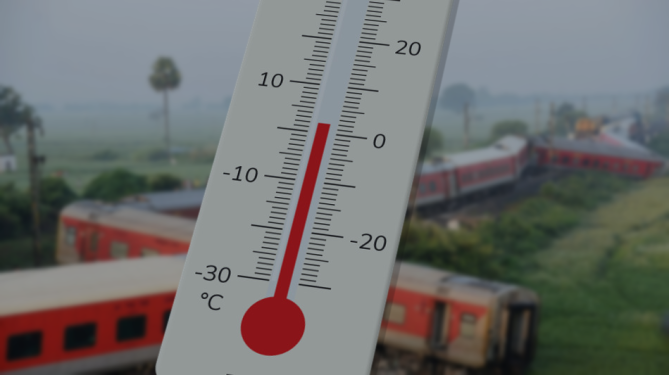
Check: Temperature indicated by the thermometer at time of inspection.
2 °C
